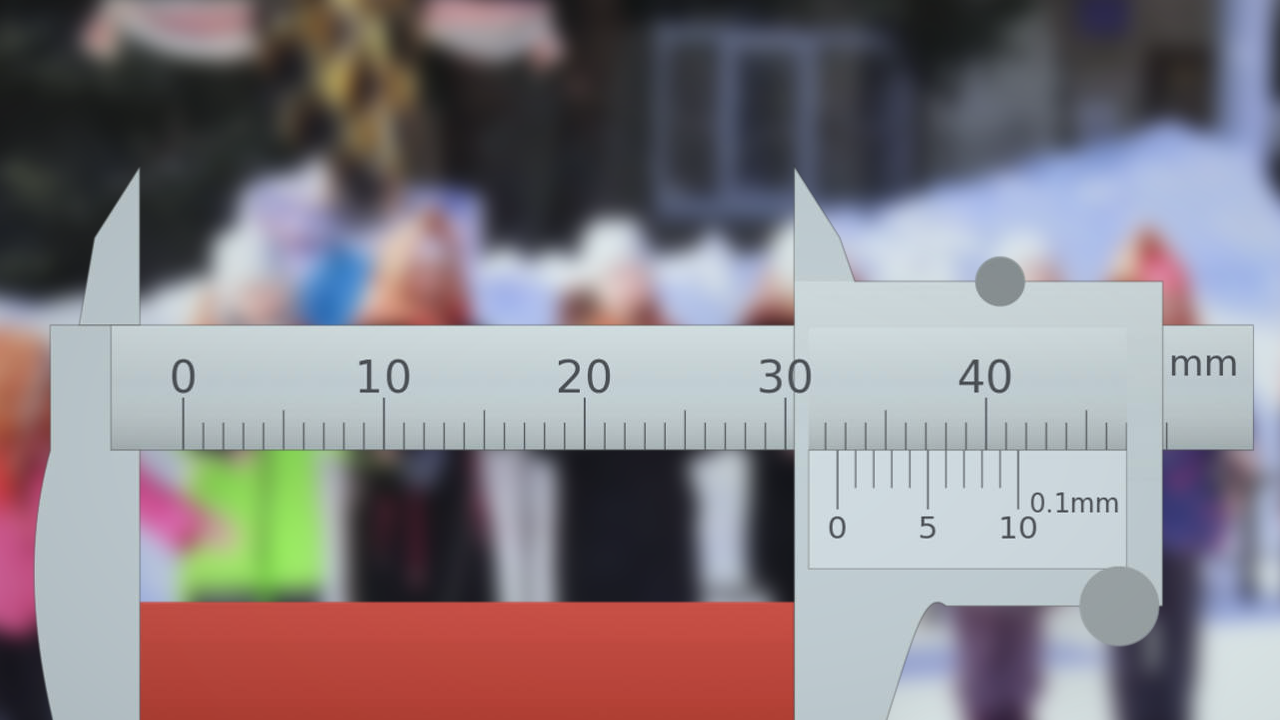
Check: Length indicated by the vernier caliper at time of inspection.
32.6 mm
